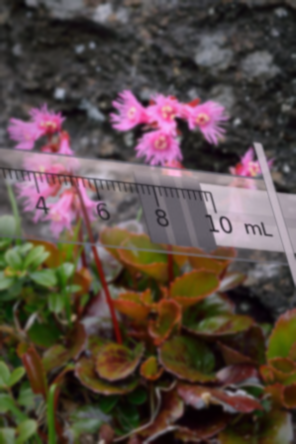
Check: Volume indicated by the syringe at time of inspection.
7.4 mL
